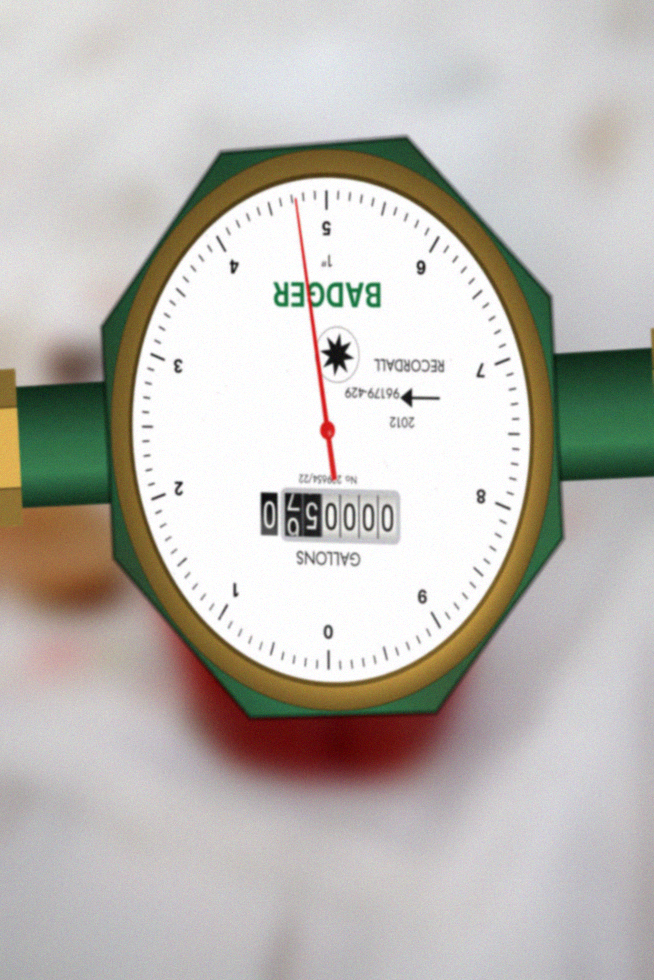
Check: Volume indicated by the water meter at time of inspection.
564.7 gal
